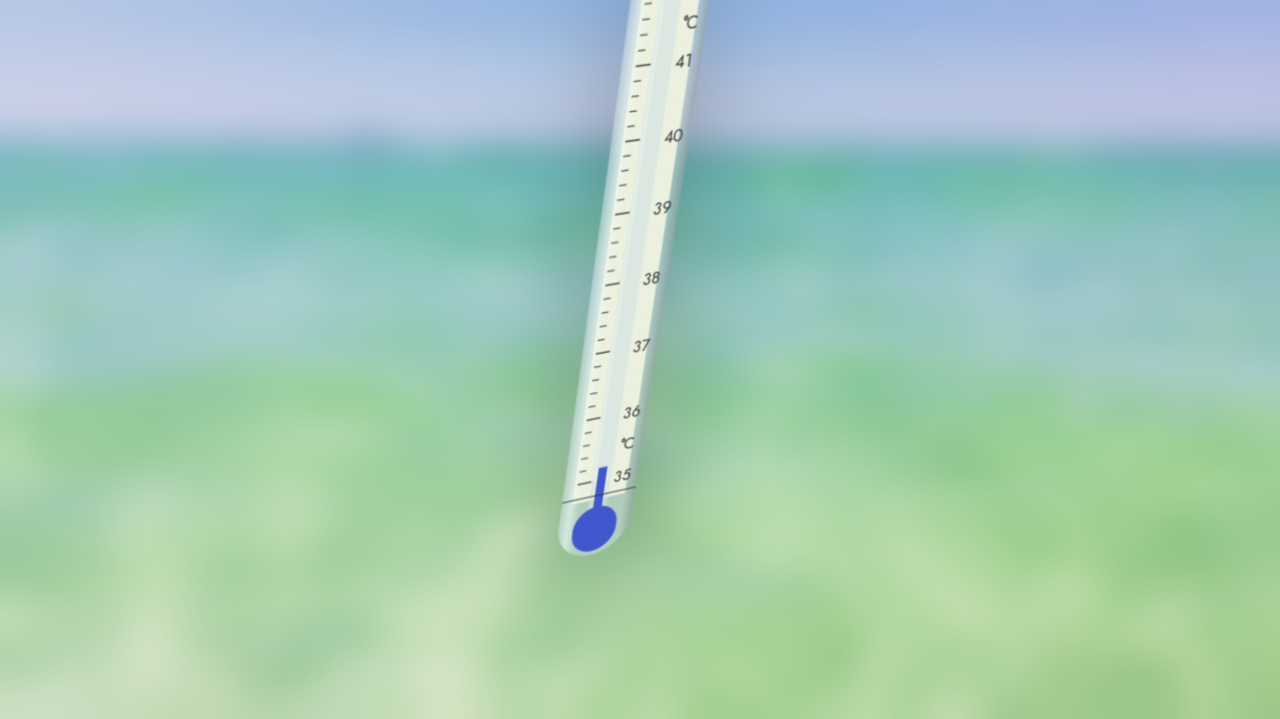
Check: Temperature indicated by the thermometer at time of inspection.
35.2 °C
